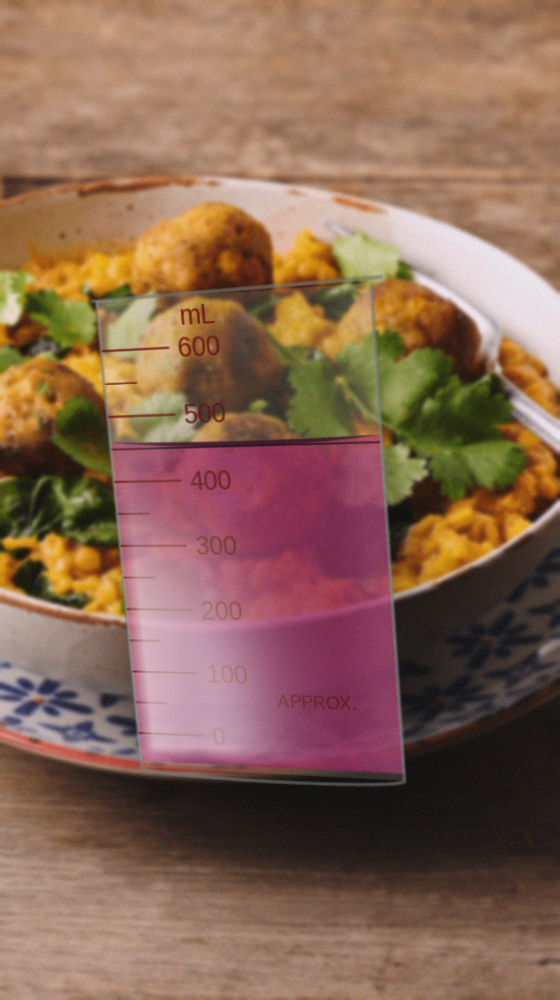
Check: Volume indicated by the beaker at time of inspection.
450 mL
